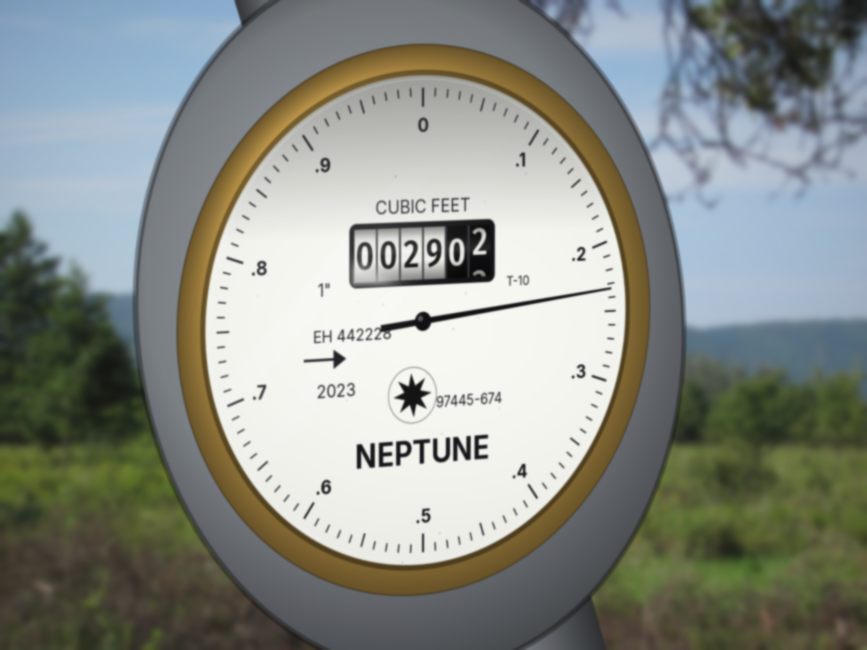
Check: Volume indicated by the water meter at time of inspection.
2902.23 ft³
